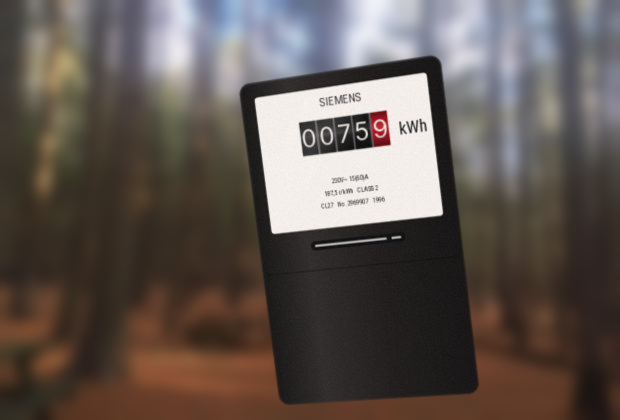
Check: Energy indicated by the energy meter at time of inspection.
75.9 kWh
